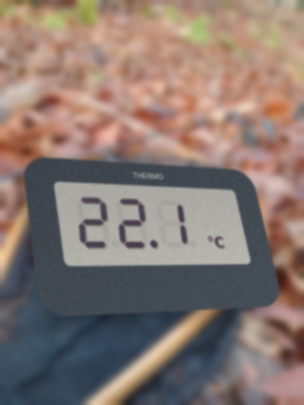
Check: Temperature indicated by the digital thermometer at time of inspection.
22.1 °C
